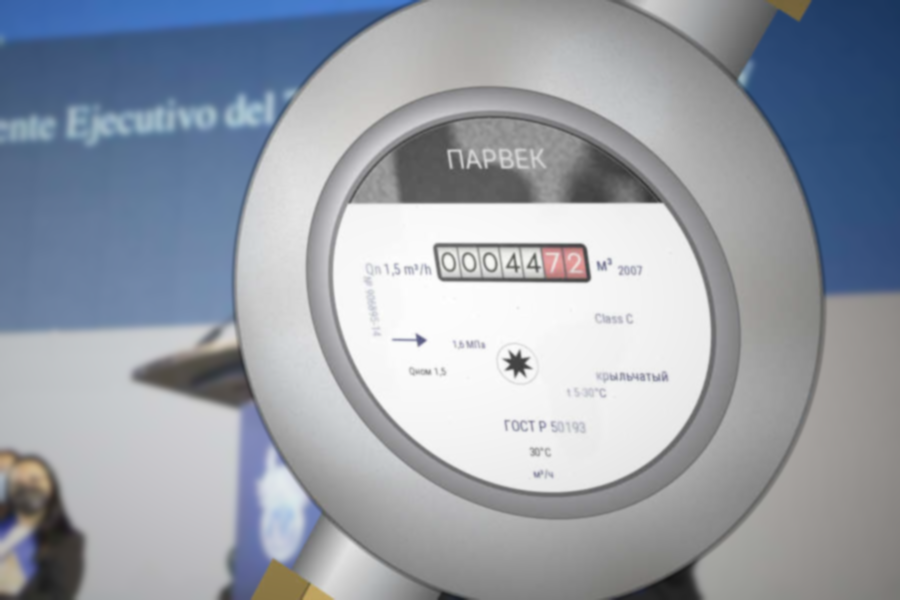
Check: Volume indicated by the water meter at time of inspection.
44.72 m³
